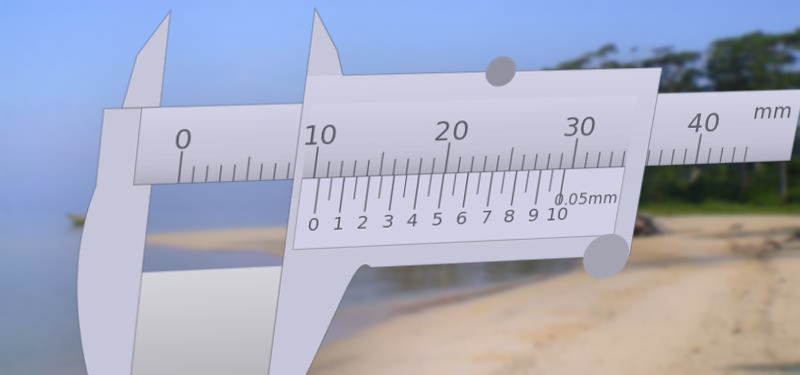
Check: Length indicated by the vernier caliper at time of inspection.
10.4 mm
